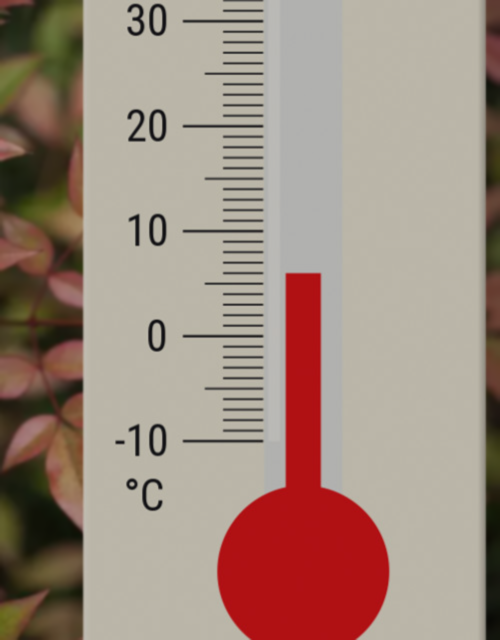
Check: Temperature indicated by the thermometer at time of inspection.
6 °C
